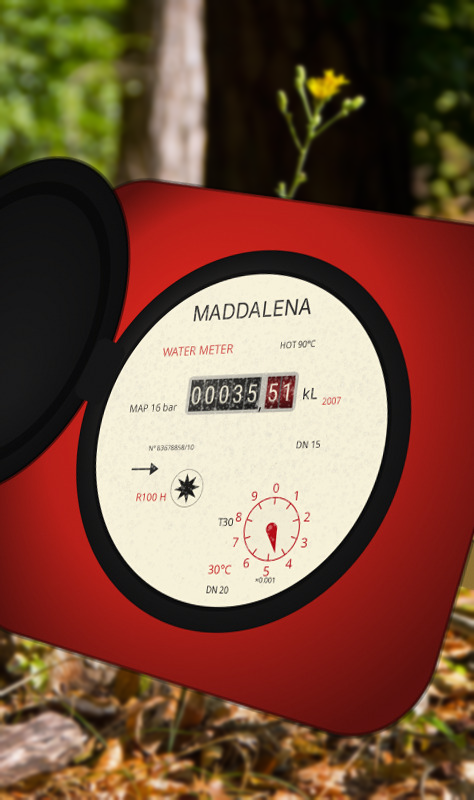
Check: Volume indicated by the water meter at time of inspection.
35.514 kL
